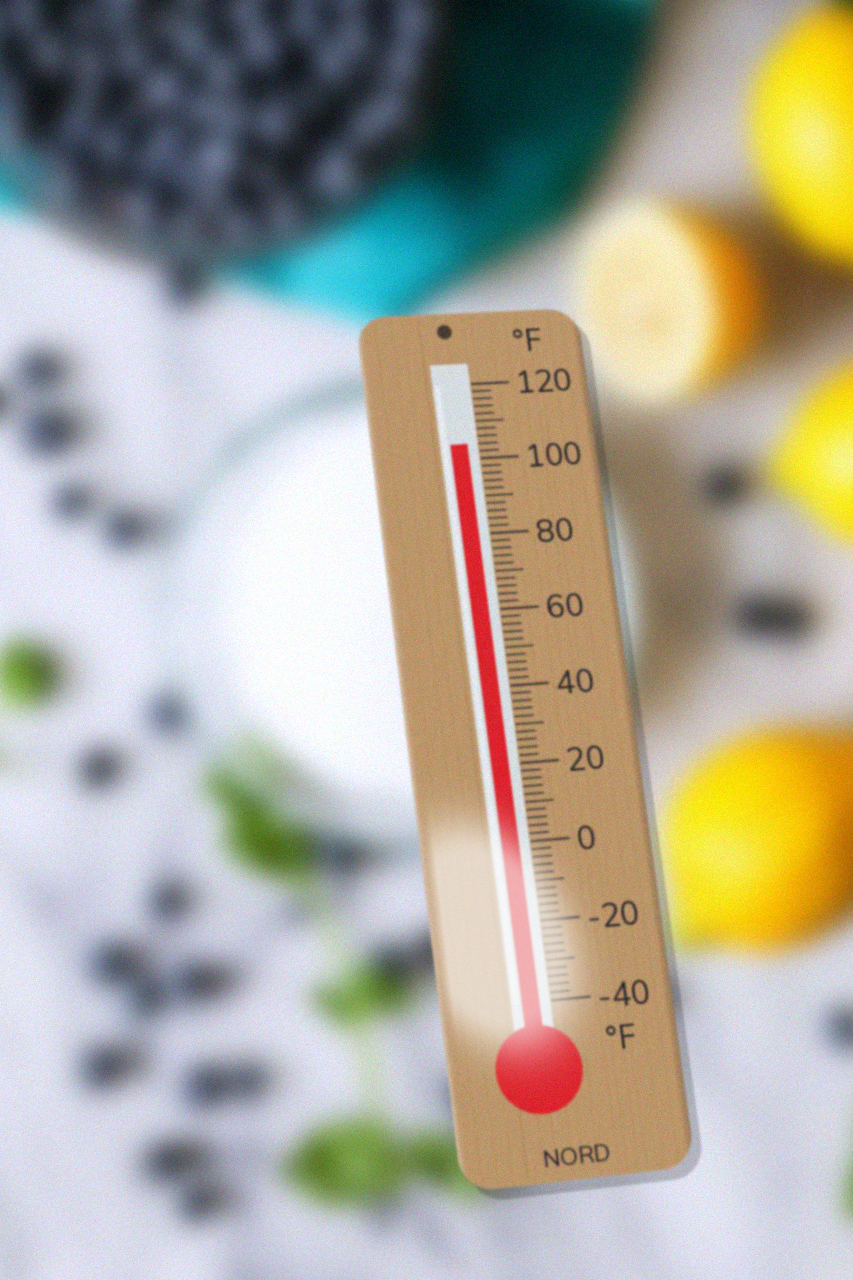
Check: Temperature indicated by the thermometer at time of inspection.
104 °F
